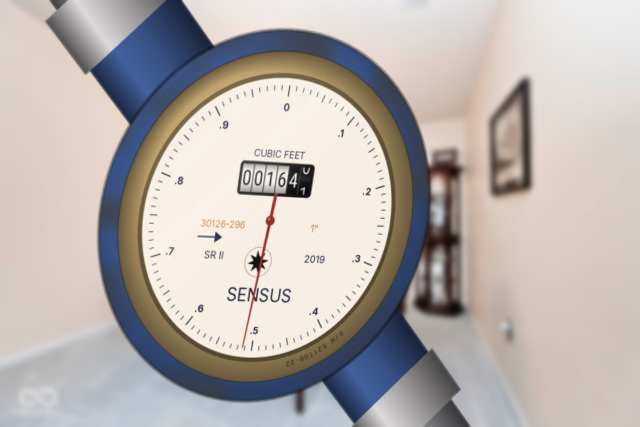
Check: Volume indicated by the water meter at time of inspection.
1640.51 ft³
